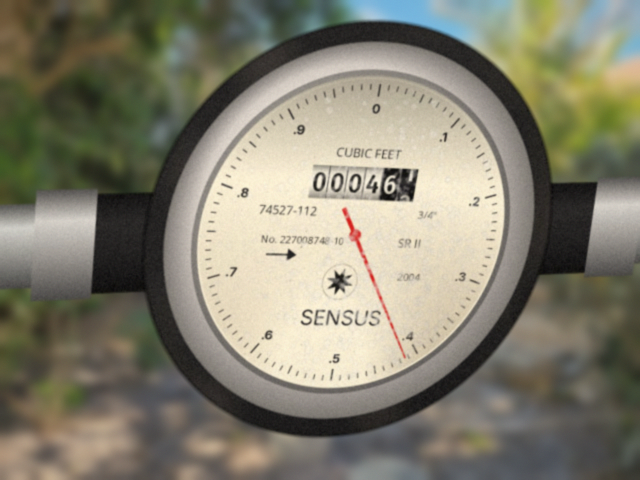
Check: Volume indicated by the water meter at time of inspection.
461.41 ft³
